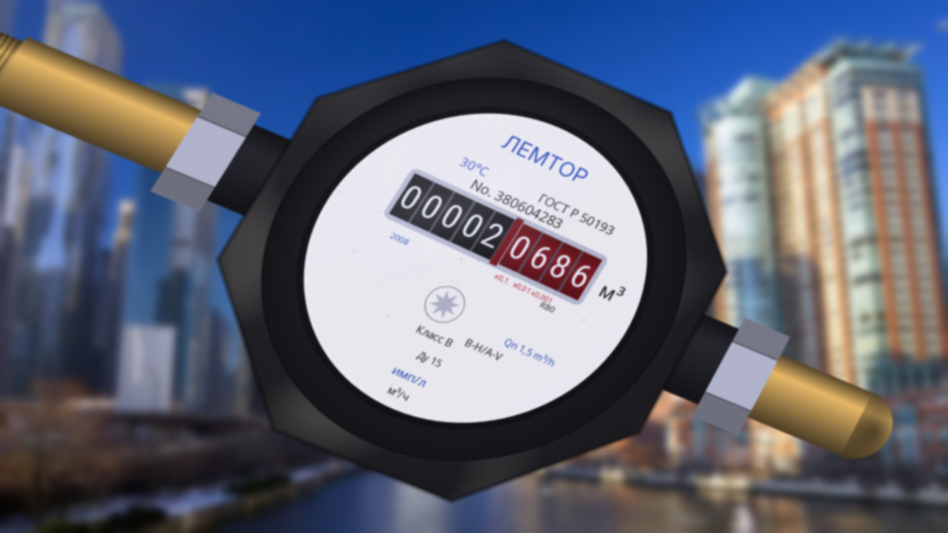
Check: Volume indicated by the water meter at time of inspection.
2.0686 m³
